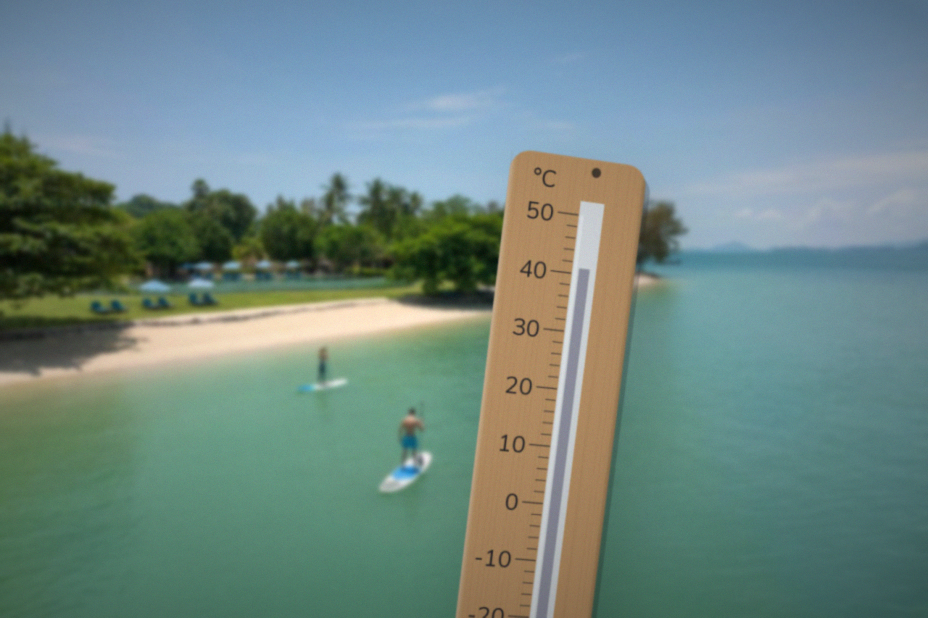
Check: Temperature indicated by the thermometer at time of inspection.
41 °C
